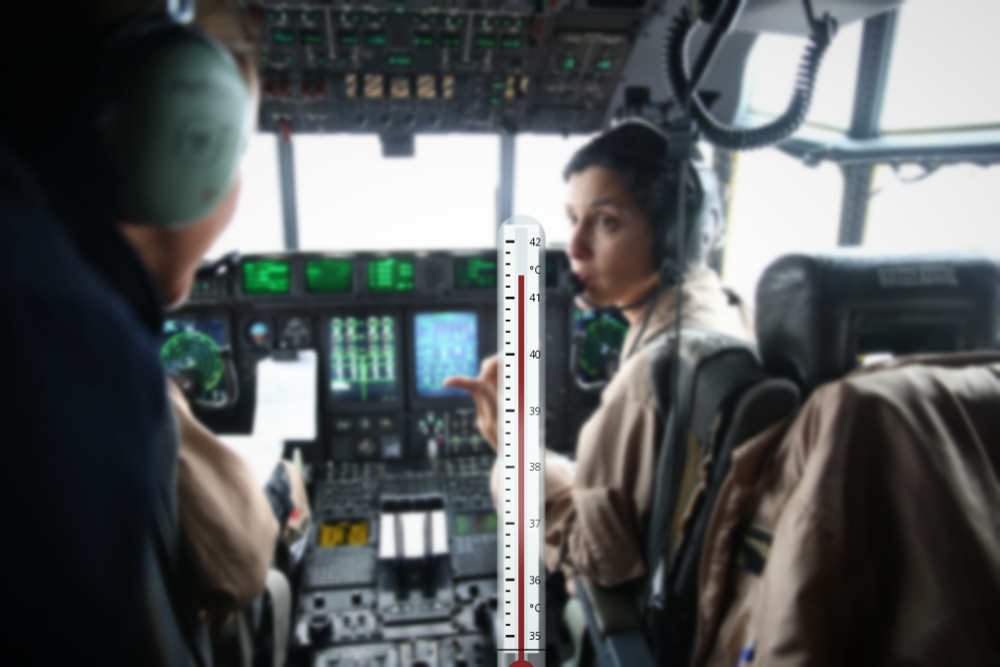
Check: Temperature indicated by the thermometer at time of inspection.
41.4 °C
